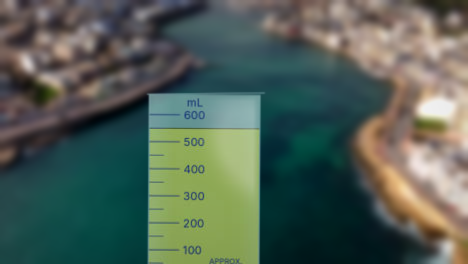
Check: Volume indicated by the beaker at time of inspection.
550 mL
